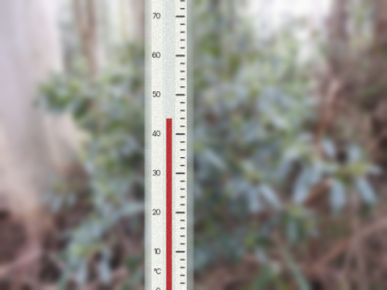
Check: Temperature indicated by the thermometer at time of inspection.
44 °C
